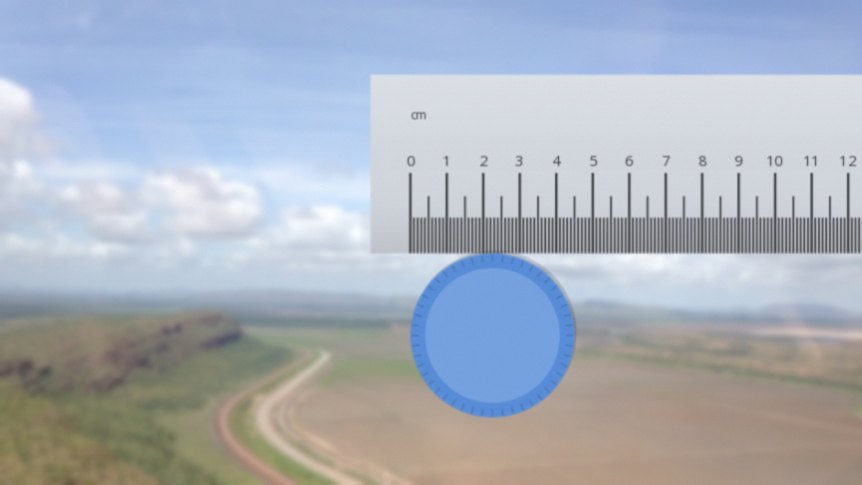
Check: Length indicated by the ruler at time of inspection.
4.5 cm
